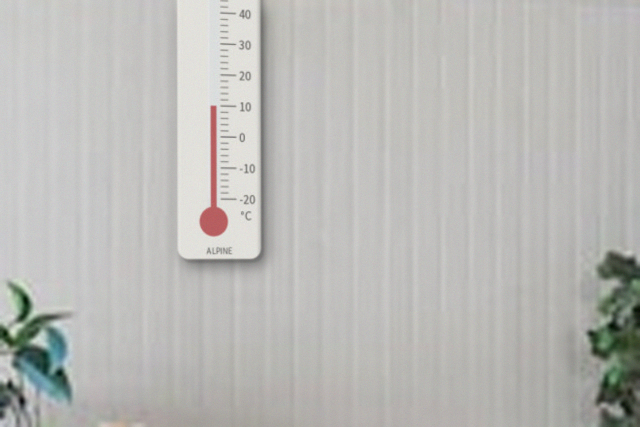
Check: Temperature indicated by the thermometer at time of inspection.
10 °C
